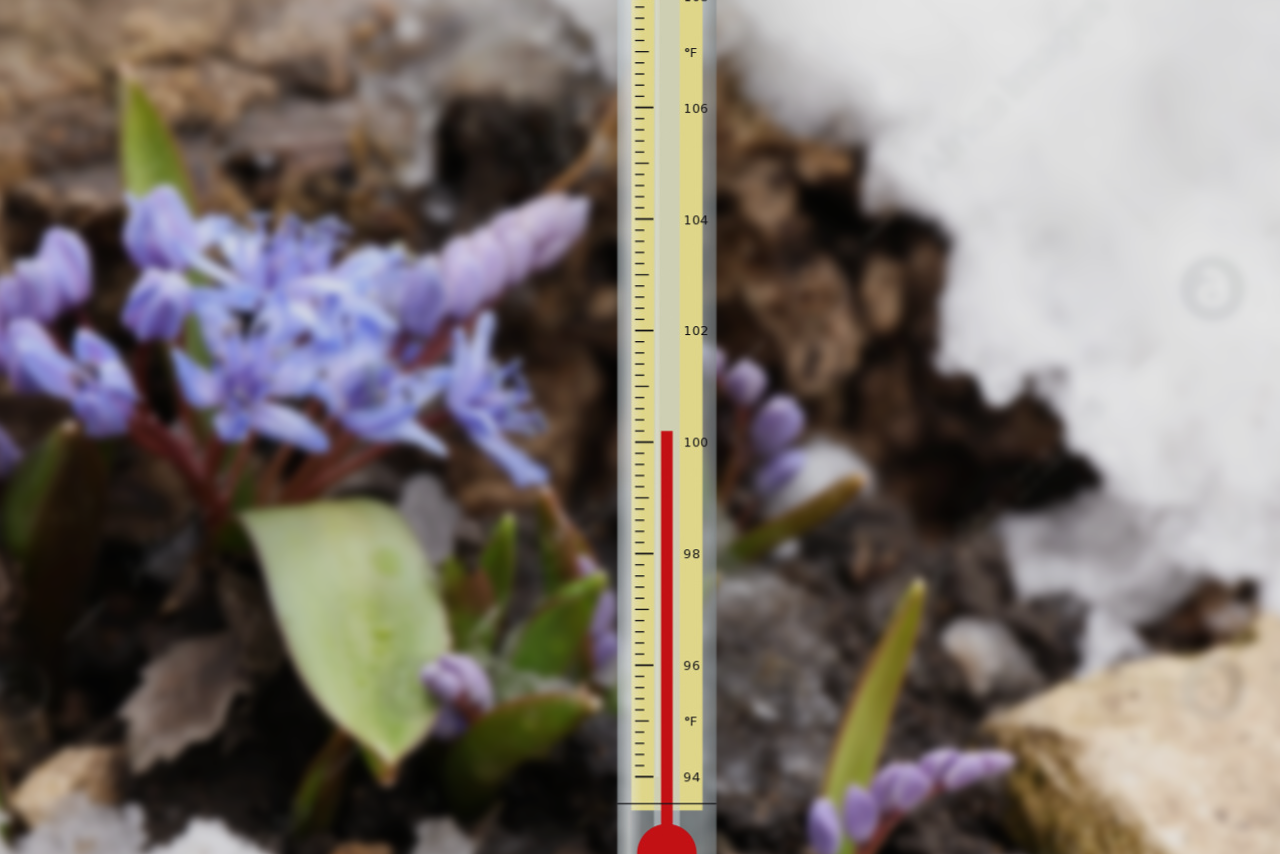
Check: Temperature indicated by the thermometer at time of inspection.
100.2 °F
